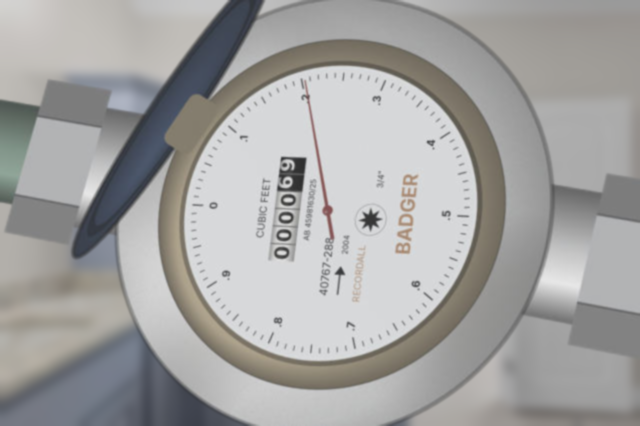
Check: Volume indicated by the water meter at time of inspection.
69.20 ft³
